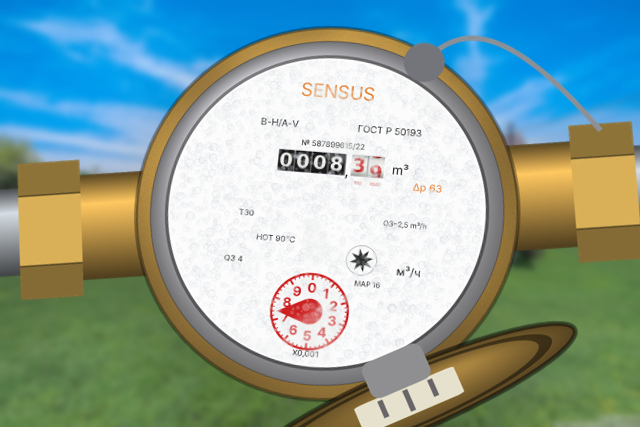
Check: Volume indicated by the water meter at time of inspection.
8.387 m³
